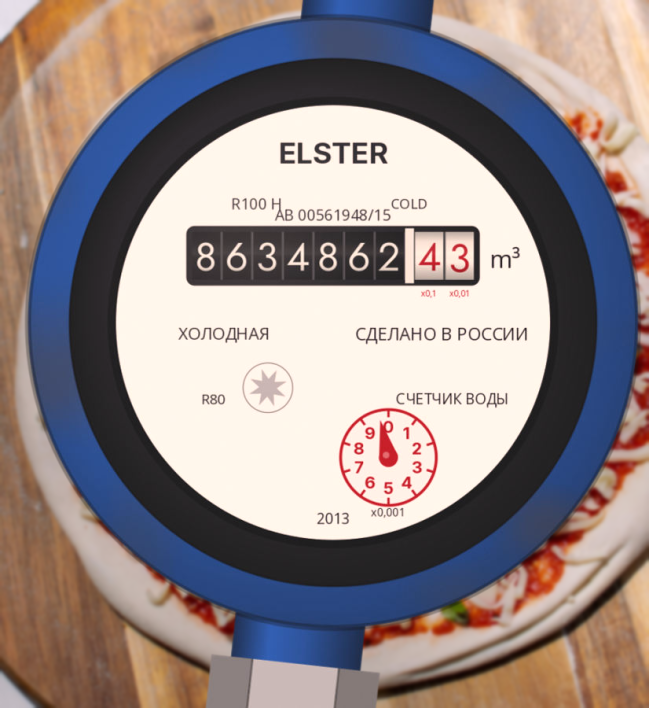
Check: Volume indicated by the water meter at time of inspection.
8634862.429 m³
